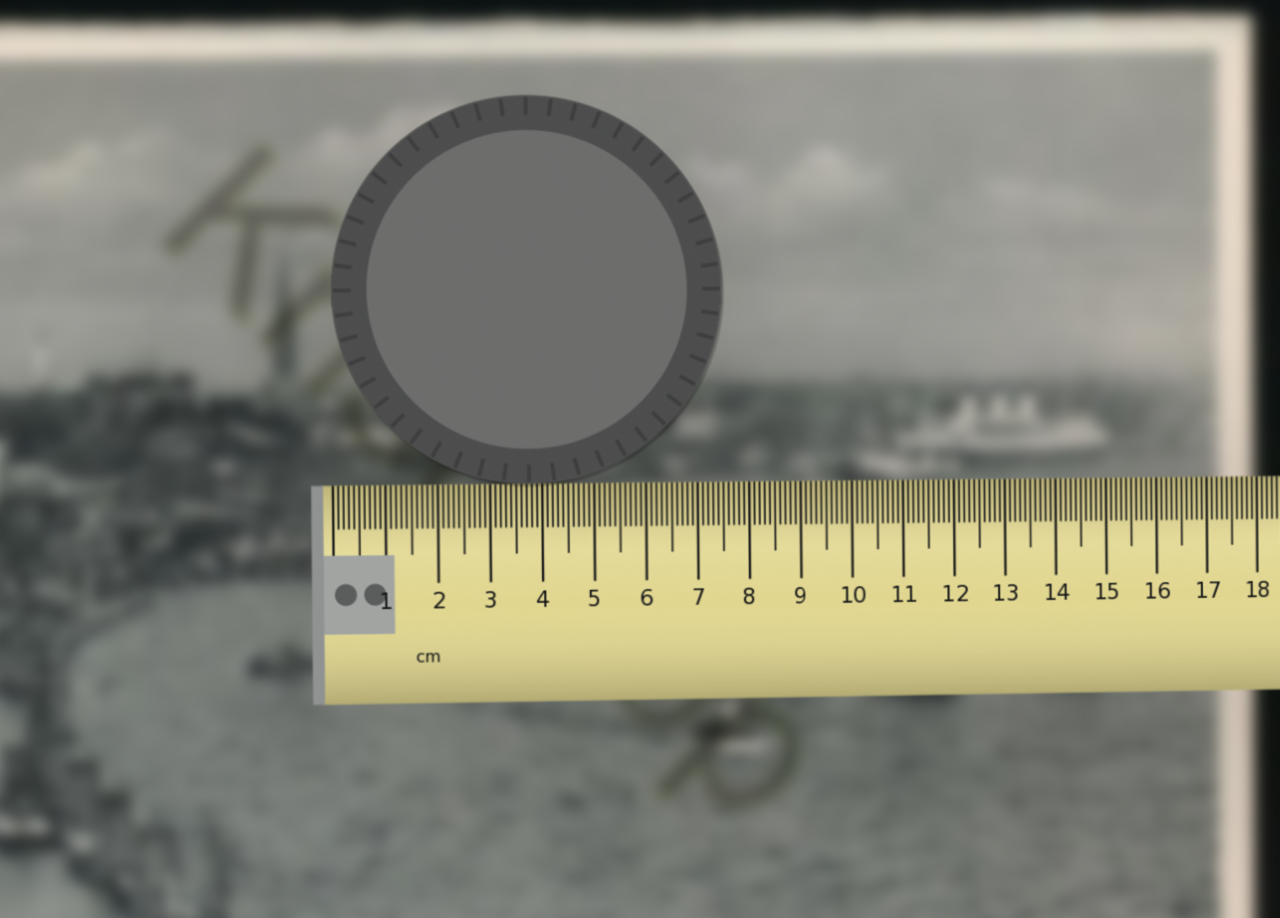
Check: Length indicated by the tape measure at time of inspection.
7.5 cm
